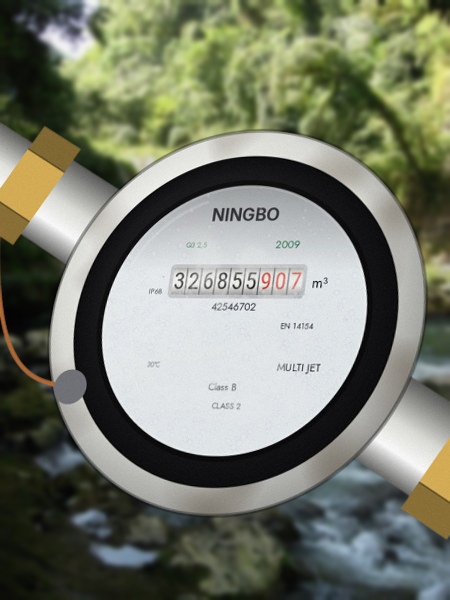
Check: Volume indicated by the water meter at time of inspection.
326855.907 m³
